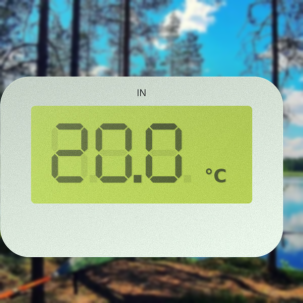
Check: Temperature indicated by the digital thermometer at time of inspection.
20.0 °C
